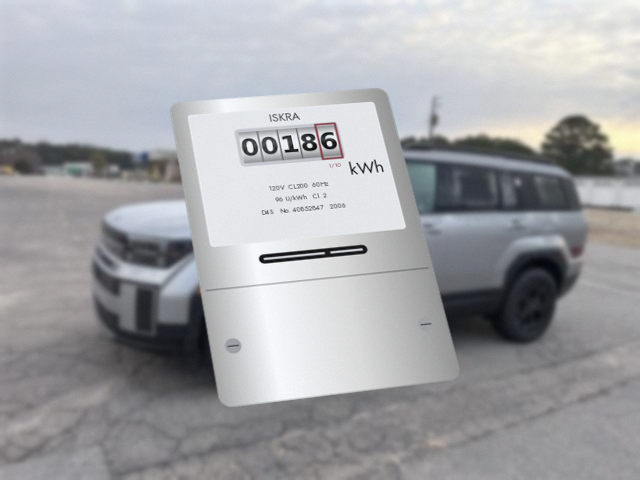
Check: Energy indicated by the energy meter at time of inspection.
18.6 kWh
